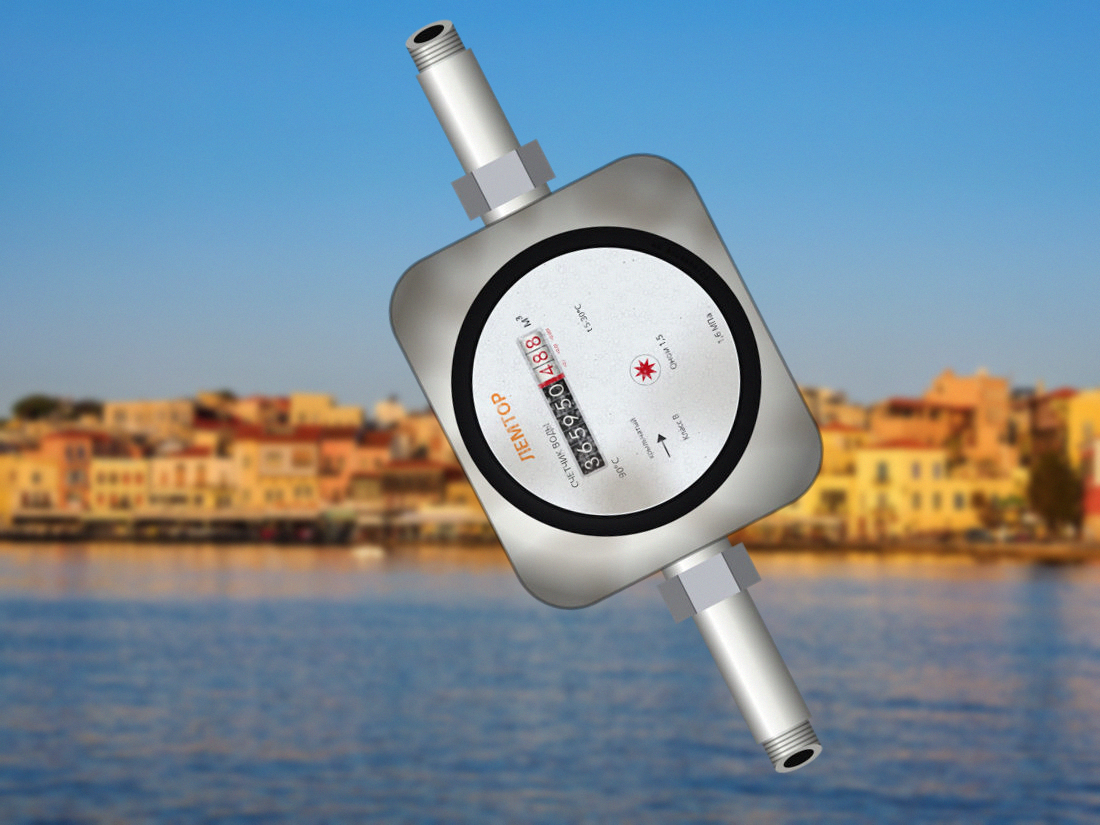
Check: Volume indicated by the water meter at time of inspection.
365950.488 m³
